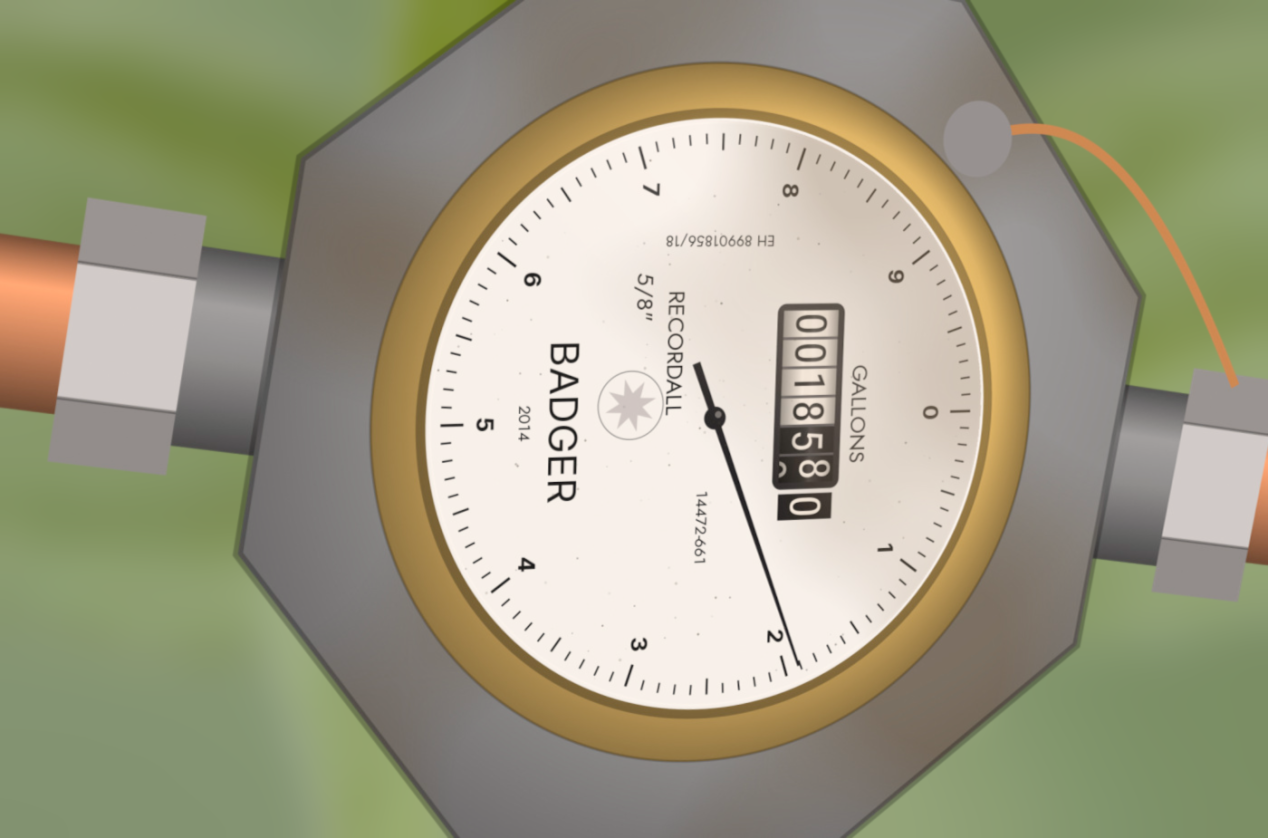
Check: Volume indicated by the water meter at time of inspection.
18581.9 gal
